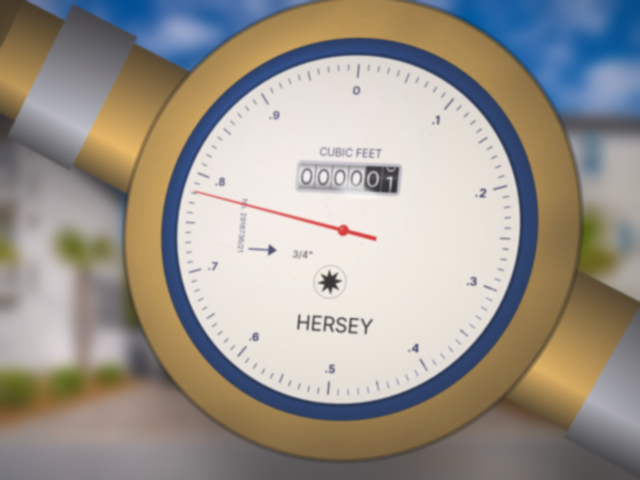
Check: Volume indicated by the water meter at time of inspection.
0.78 ft³
